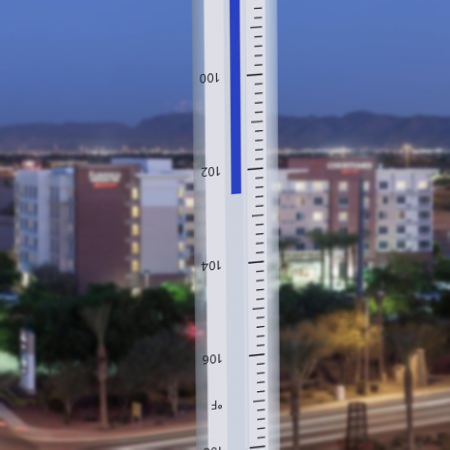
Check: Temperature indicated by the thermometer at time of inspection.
102.5 °F
